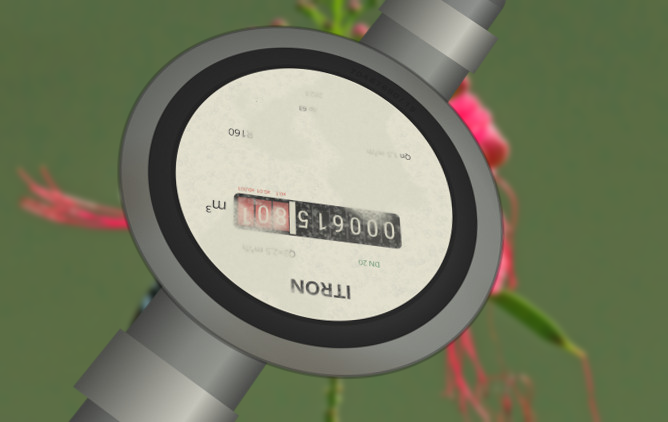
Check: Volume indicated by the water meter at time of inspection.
615.801 m³
